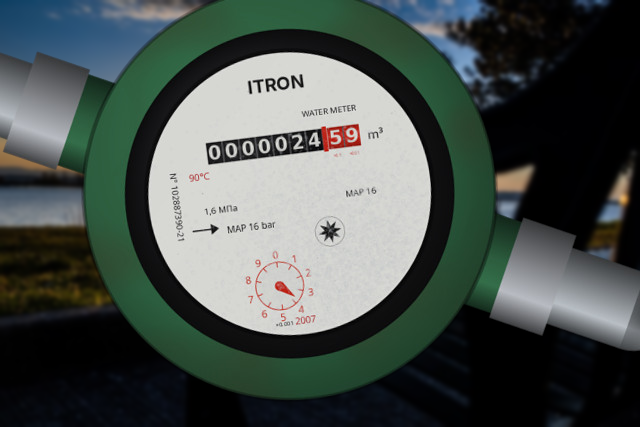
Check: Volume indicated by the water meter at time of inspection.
24.593 m³
